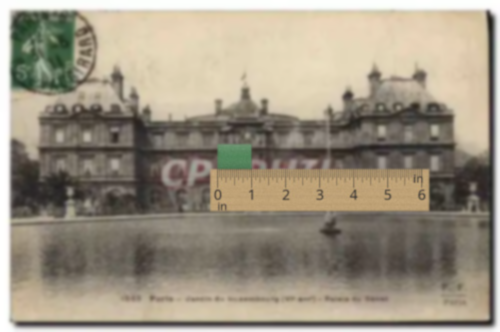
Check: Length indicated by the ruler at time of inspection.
1 in
